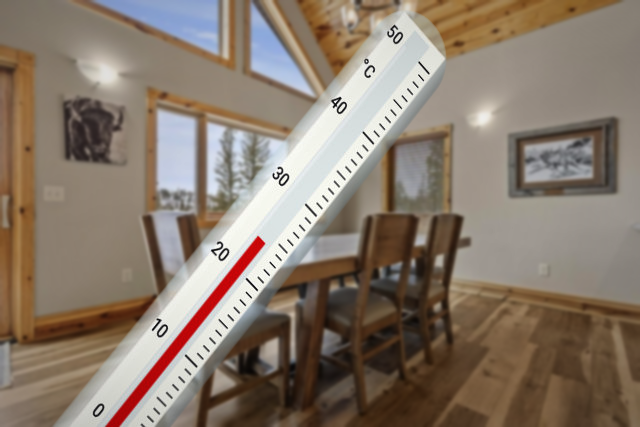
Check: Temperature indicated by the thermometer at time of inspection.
24 °C
